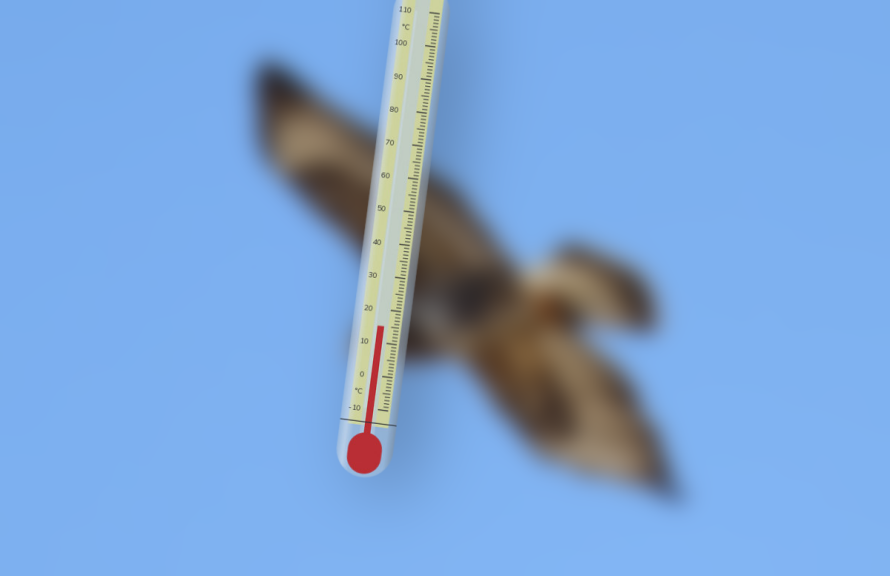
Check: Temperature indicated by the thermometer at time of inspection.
15 °C
